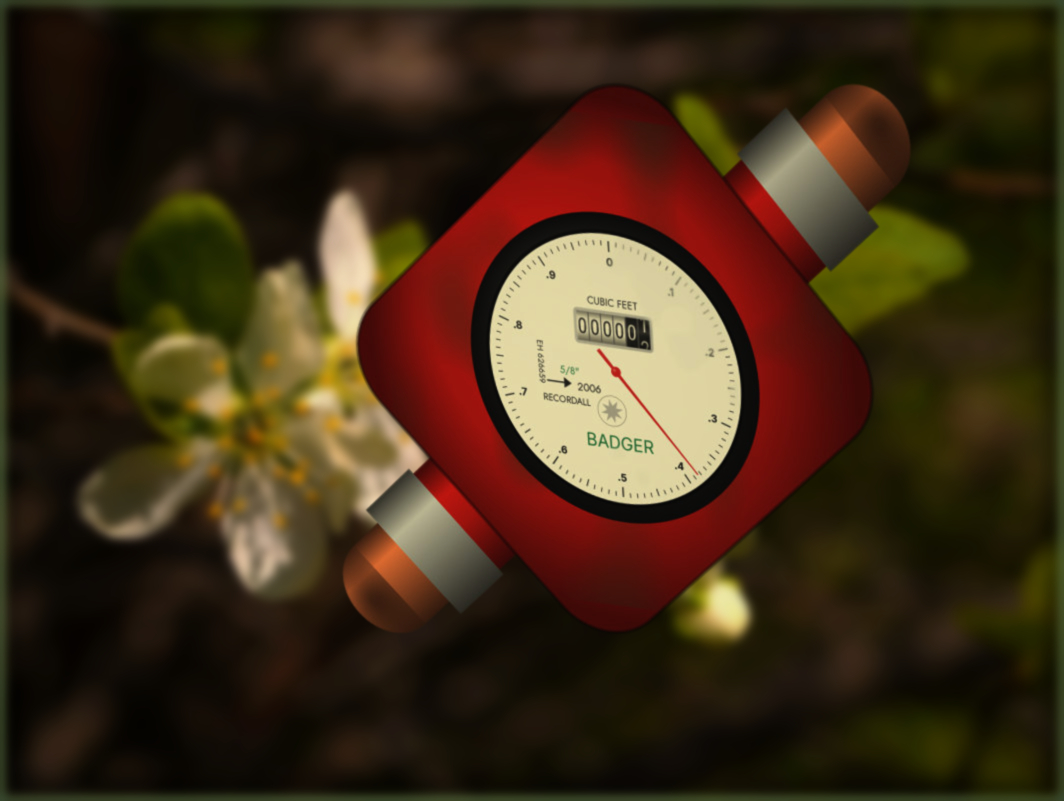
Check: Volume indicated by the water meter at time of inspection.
1.38 ft³
